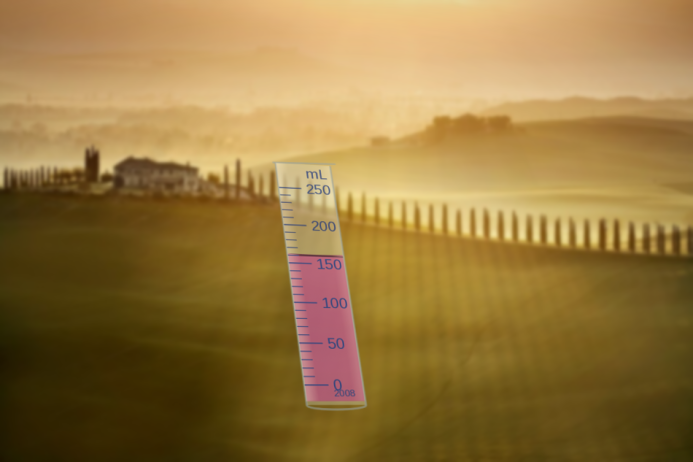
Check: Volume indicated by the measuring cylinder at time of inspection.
160 mL
